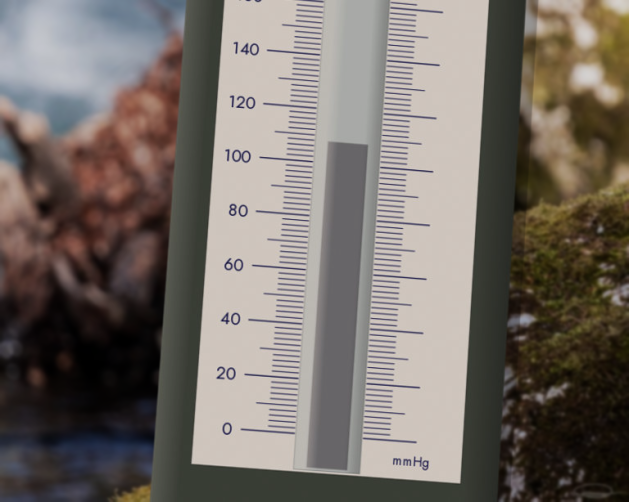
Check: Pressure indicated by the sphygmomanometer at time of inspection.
108 mmHg
